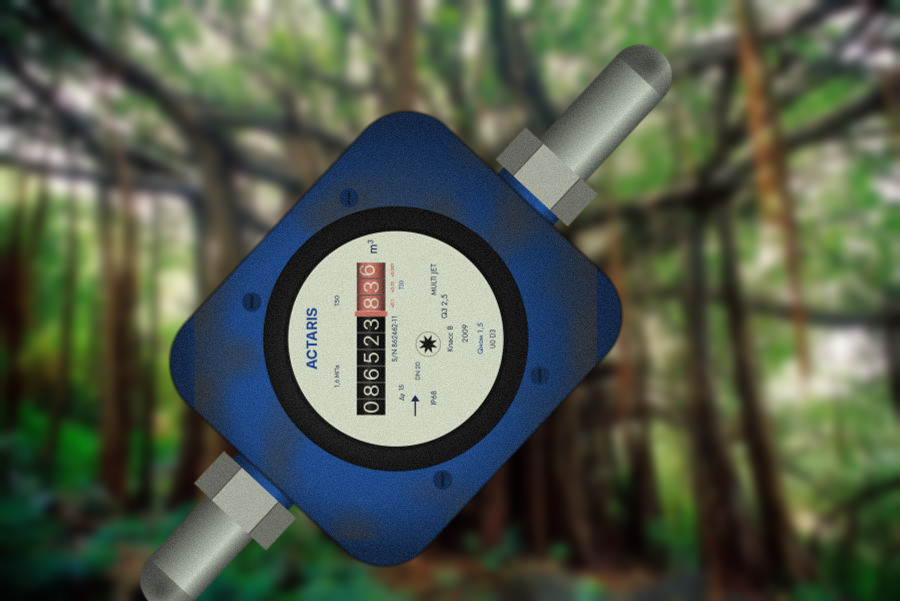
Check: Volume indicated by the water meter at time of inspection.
86523.836 m³
